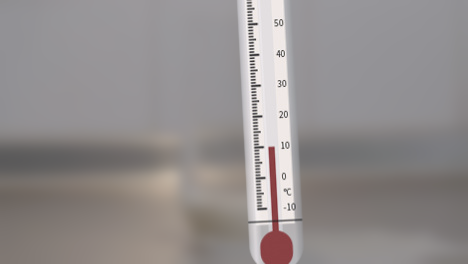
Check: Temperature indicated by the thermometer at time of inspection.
10 °C
